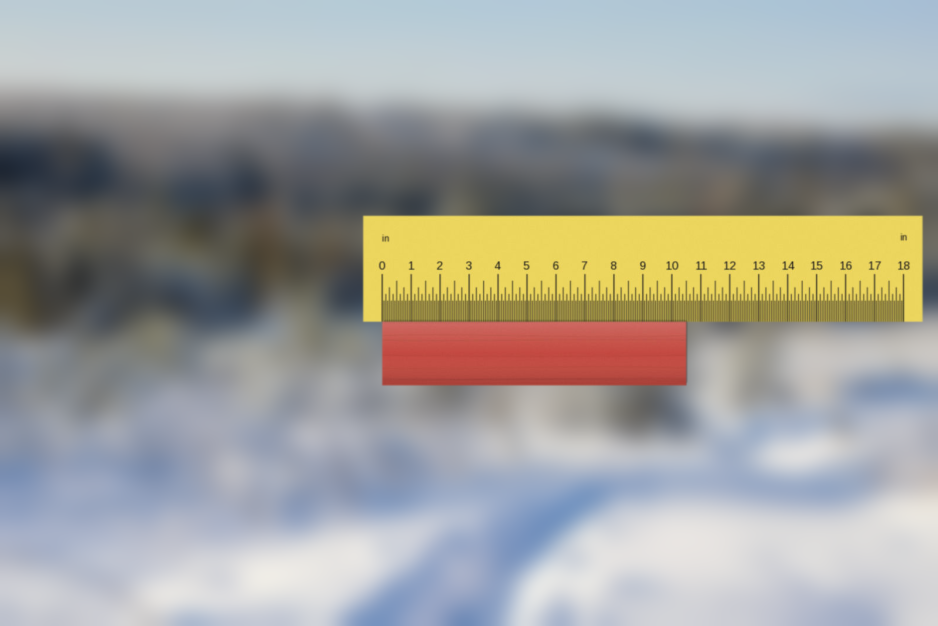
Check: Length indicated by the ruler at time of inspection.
10.5 in
